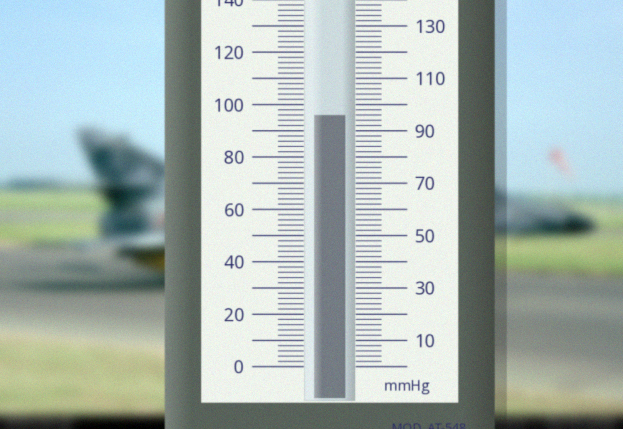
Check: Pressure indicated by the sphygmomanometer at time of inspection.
96 mmHg
